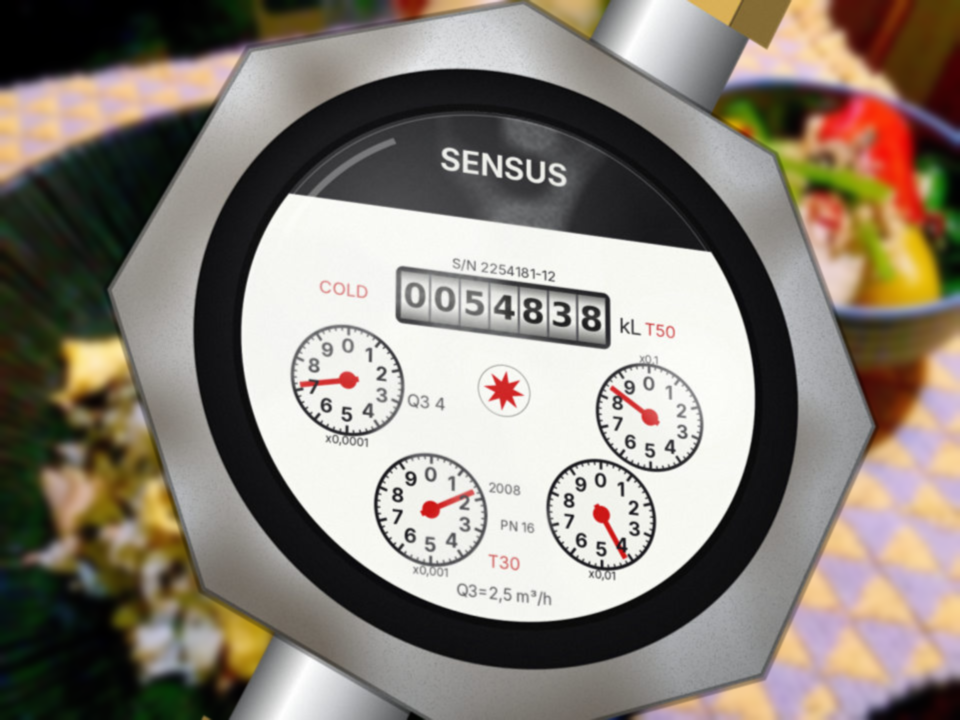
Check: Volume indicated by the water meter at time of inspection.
54838.8417 kL
